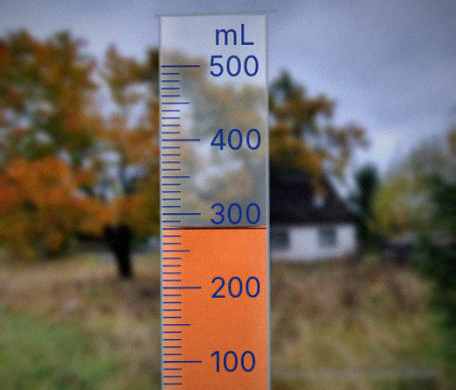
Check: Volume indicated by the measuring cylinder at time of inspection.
280 mL
